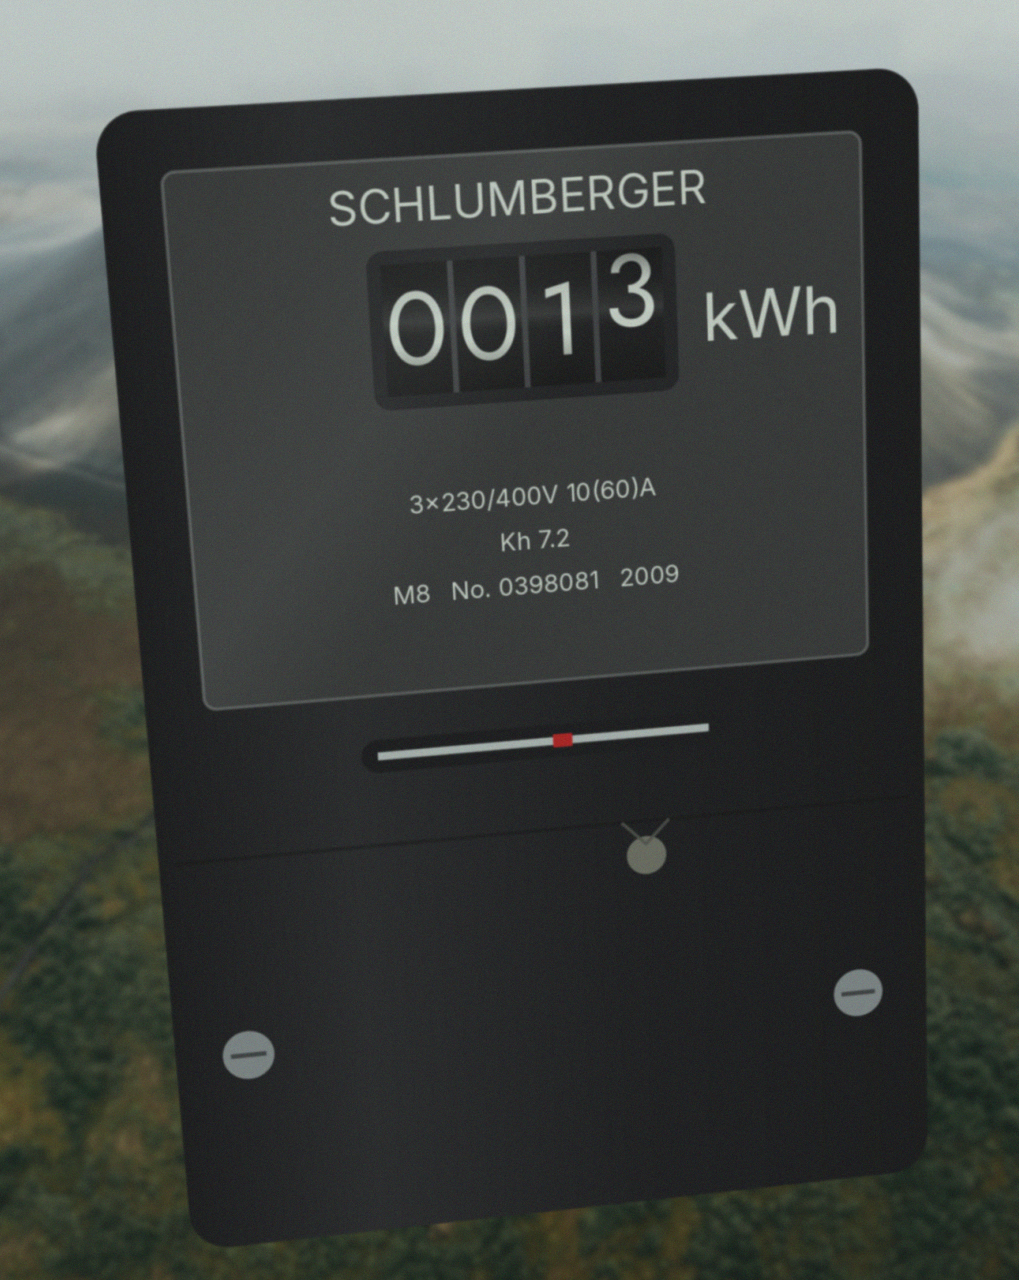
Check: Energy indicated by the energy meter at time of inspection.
13 kWh
